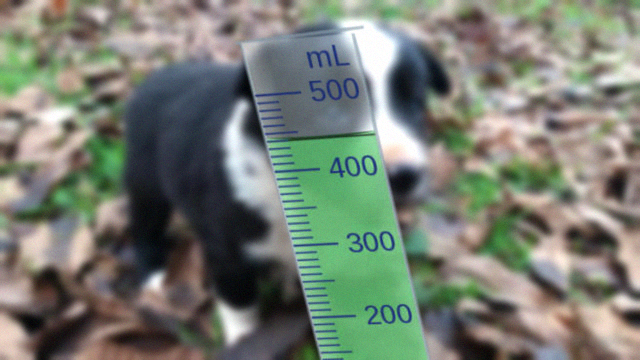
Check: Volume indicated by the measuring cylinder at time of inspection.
440 mL
